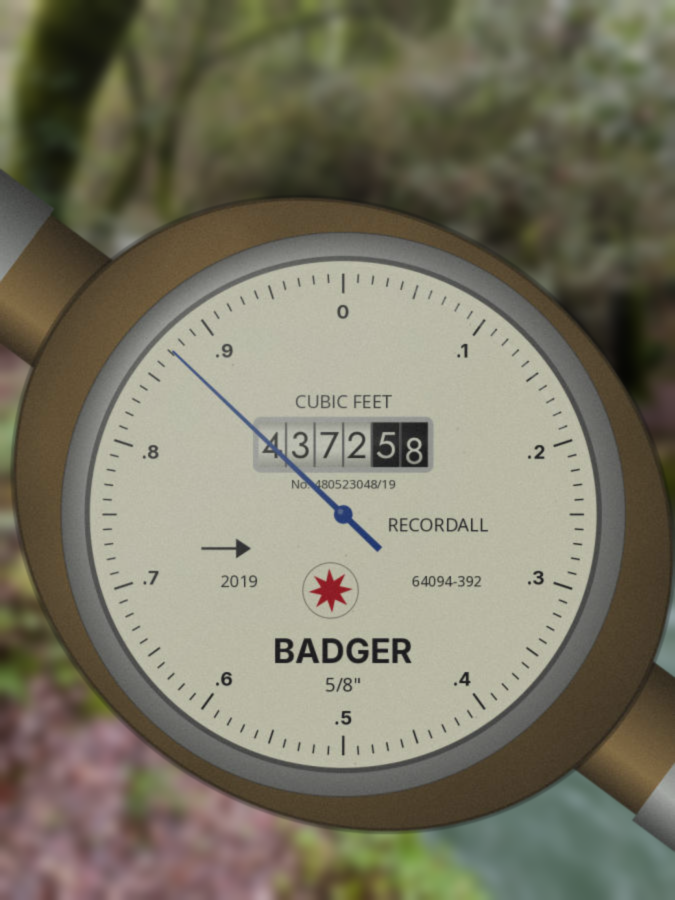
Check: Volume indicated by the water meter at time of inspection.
437257.87 ft³
